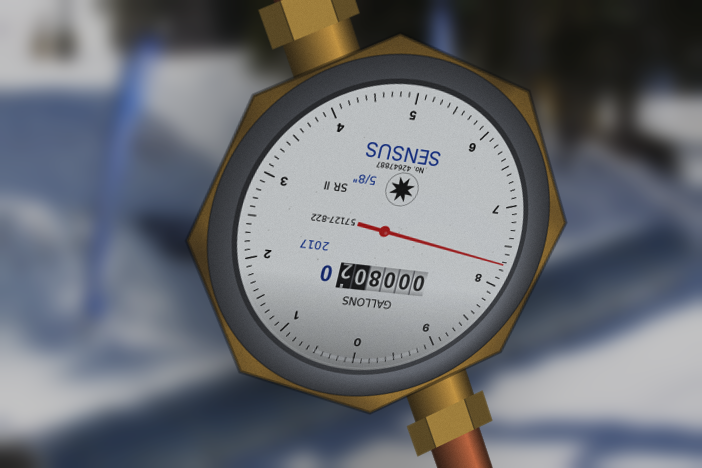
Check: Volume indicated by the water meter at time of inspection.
8017.7 gal
